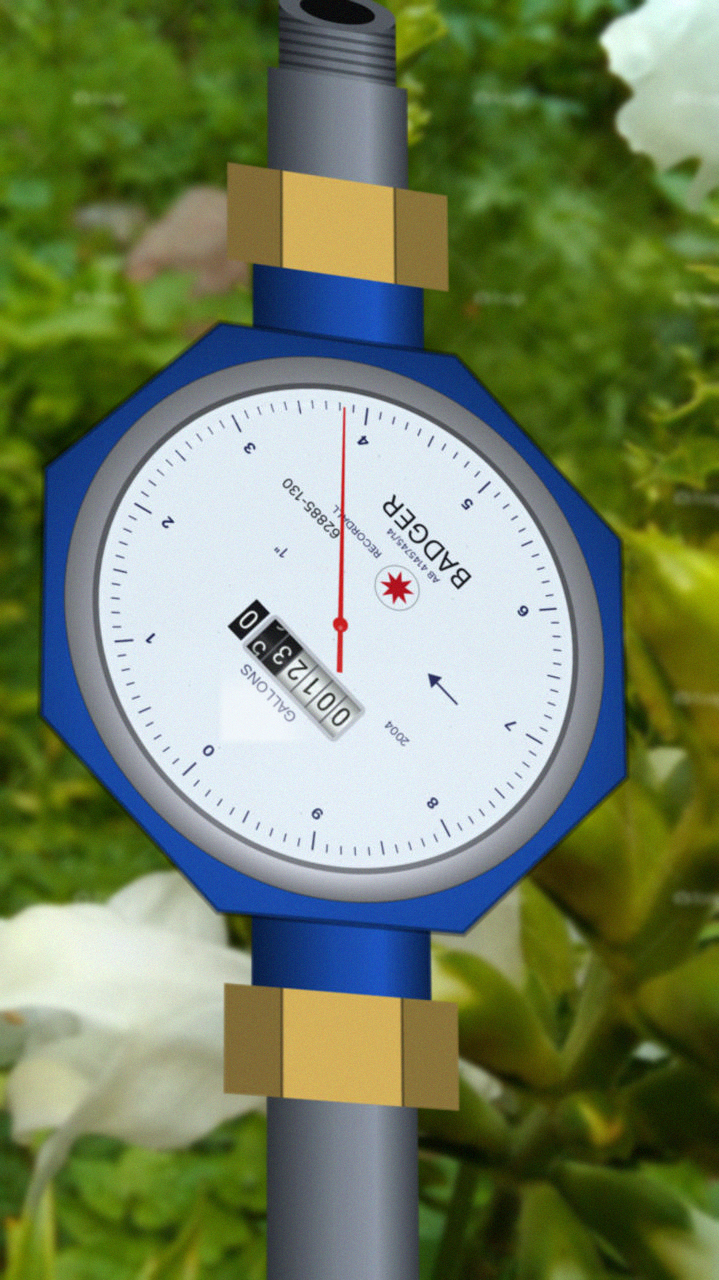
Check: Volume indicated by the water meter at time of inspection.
12353.8 gal
